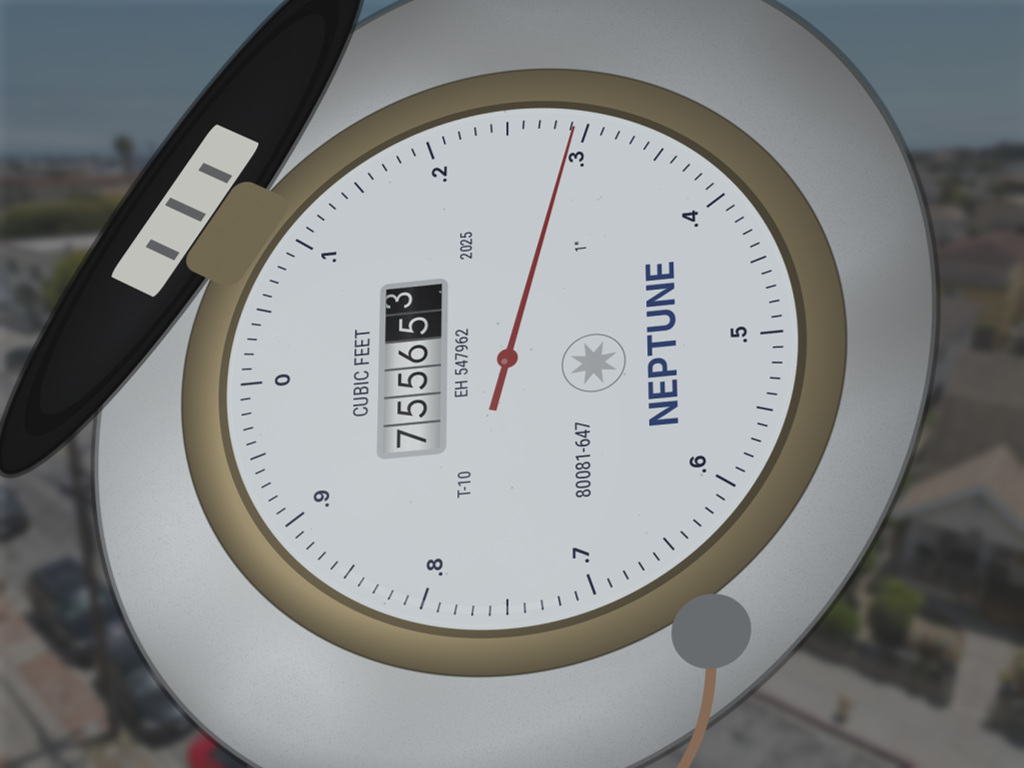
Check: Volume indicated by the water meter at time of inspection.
755653.29 ft³
